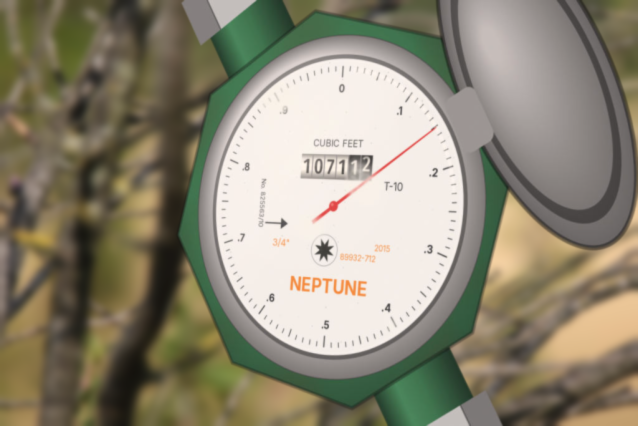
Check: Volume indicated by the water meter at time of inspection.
107112.15 ft³
